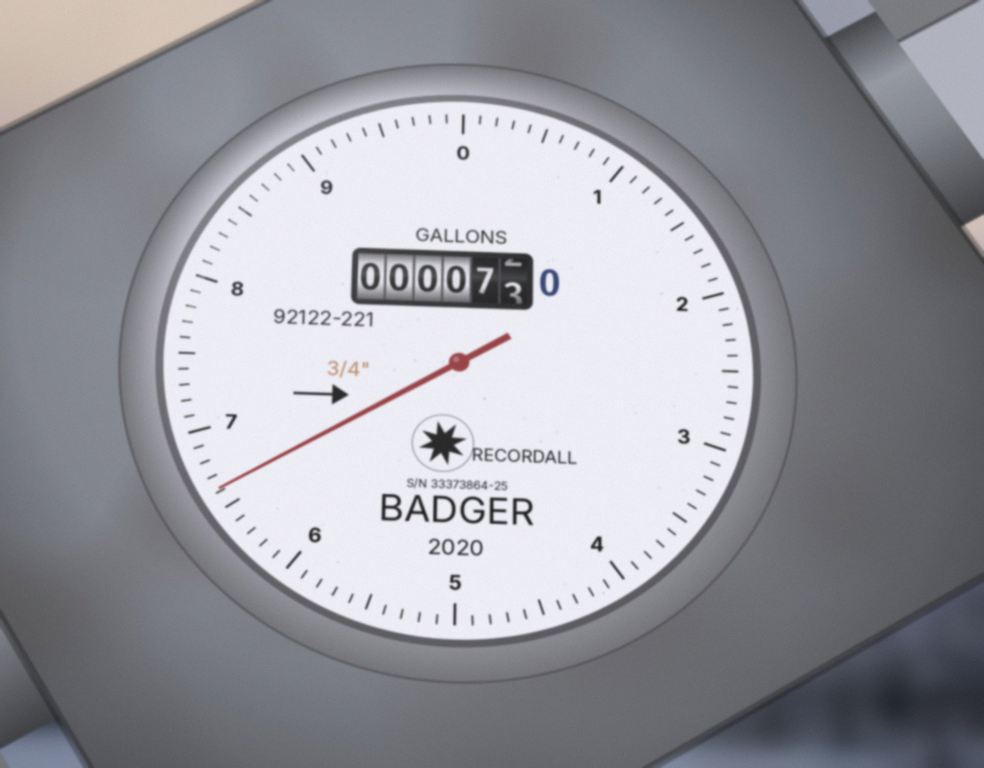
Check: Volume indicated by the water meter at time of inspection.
726.6 gal
